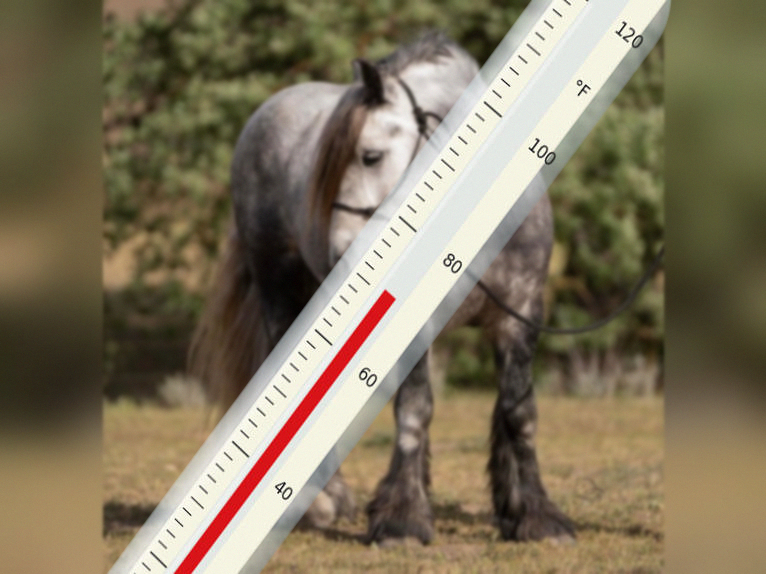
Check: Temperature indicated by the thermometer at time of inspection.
71 °F
